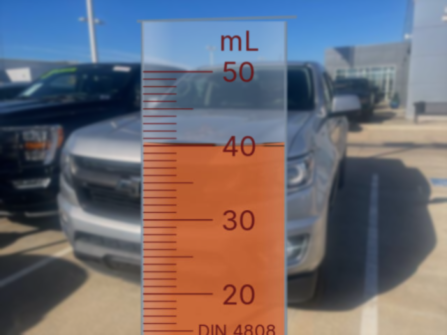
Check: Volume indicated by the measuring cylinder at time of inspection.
40 mL
